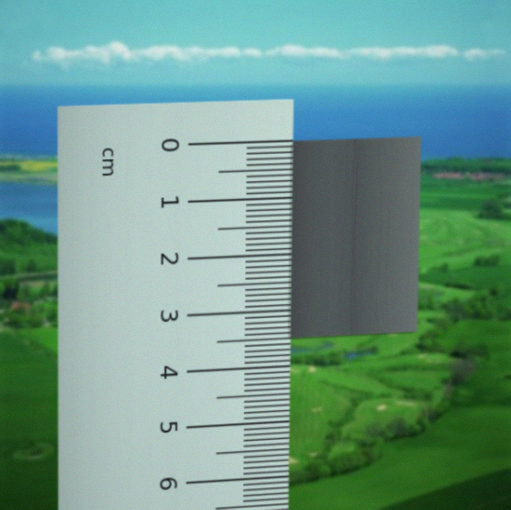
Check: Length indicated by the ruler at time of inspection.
3.5 cm
